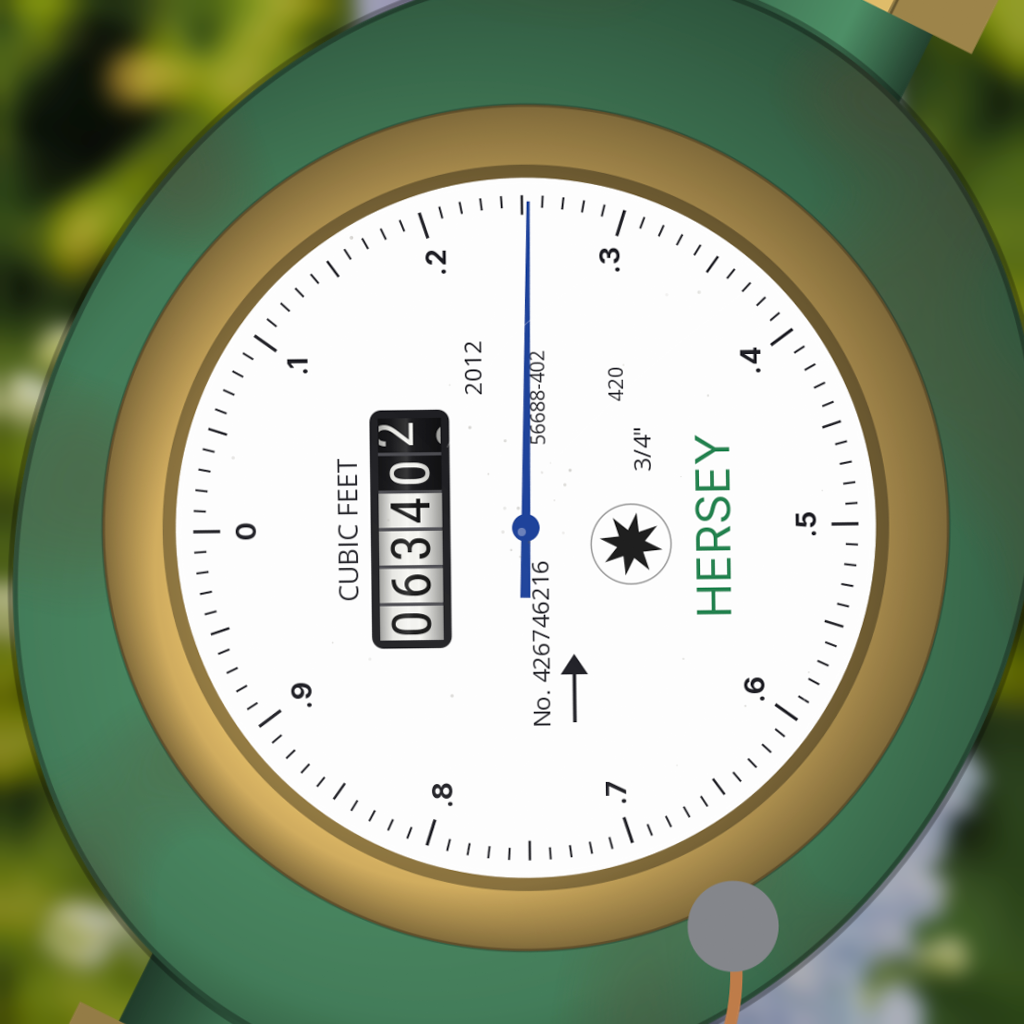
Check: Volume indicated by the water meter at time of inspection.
63402.25 ft³
